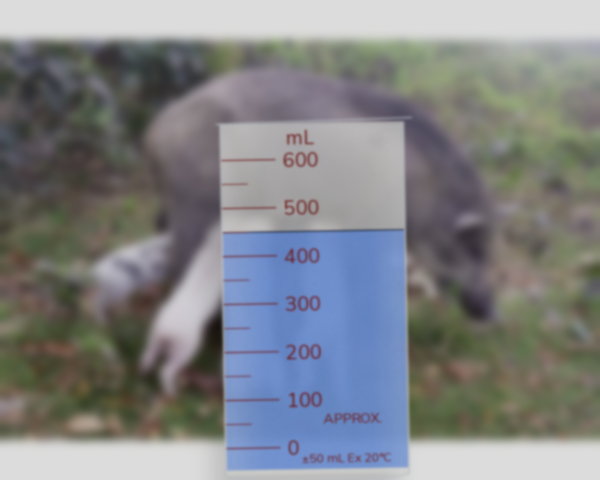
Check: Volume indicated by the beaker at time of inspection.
450 mL
